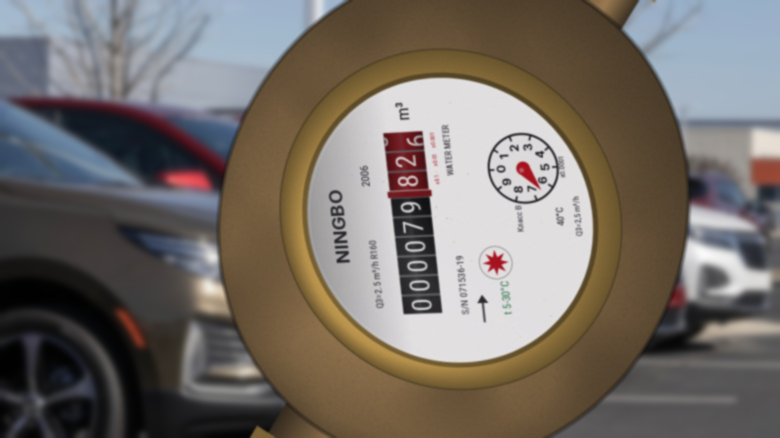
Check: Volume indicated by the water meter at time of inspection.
79.8256 m³
